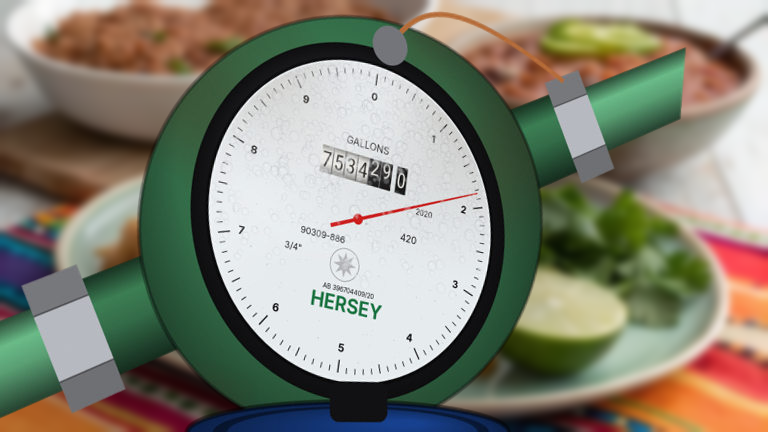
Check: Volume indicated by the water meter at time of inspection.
7534291.8 gal
